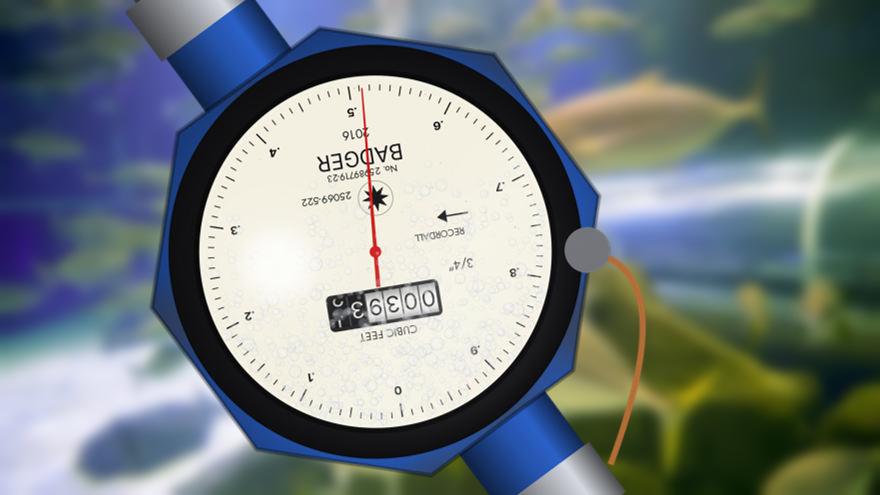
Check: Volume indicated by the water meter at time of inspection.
3931.51 ft³
